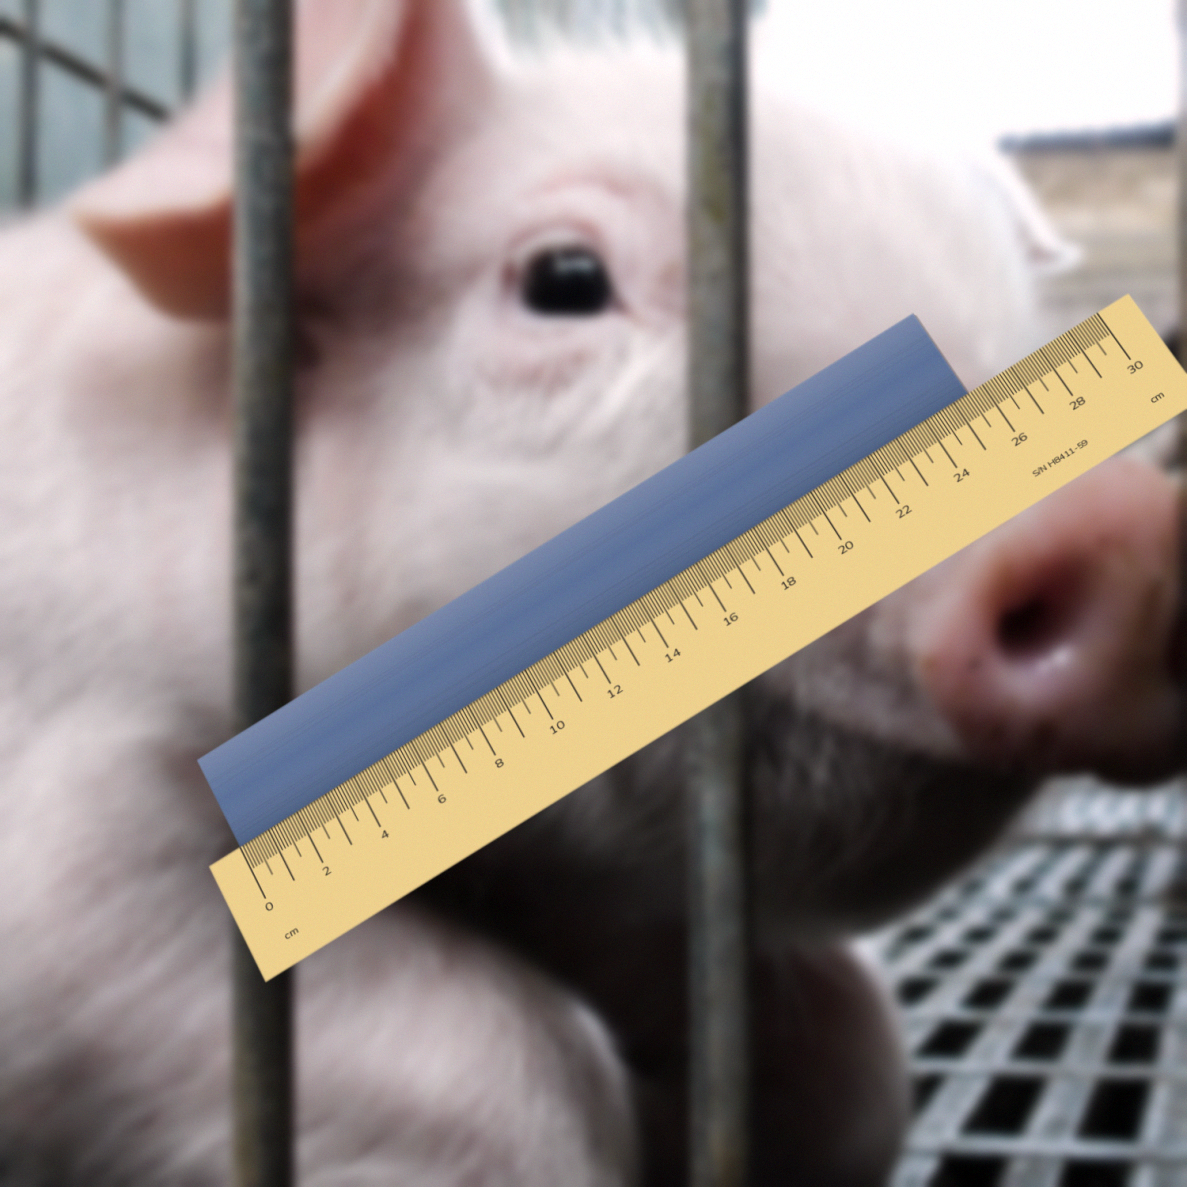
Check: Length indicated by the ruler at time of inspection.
25.5 cm
